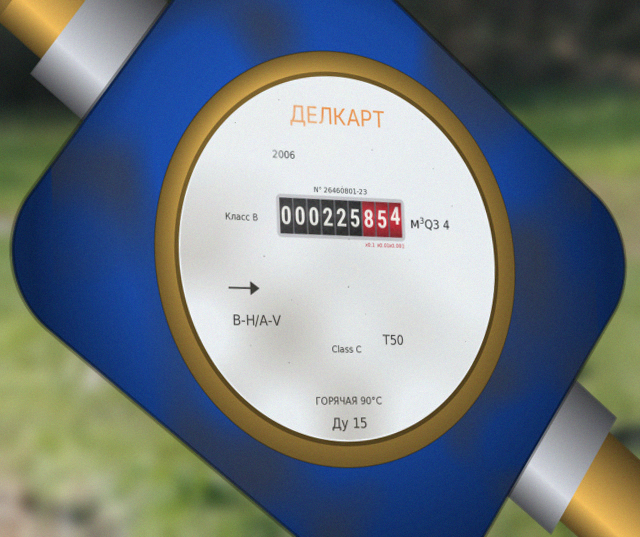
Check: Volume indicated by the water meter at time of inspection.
225.854 m³
